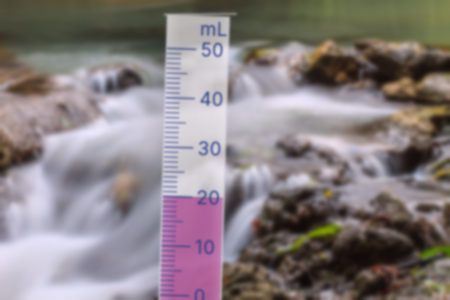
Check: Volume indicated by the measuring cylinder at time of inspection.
20 mL
